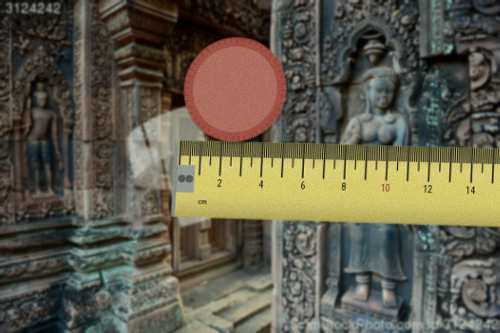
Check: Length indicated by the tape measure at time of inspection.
5 cm
